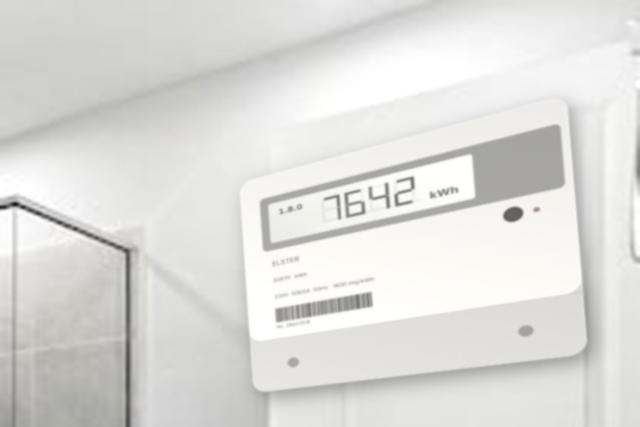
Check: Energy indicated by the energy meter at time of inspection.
7642 kWh
